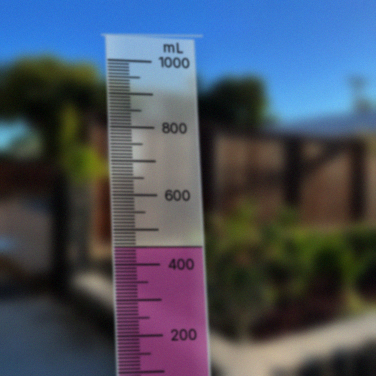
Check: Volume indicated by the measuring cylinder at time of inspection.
450 mL
